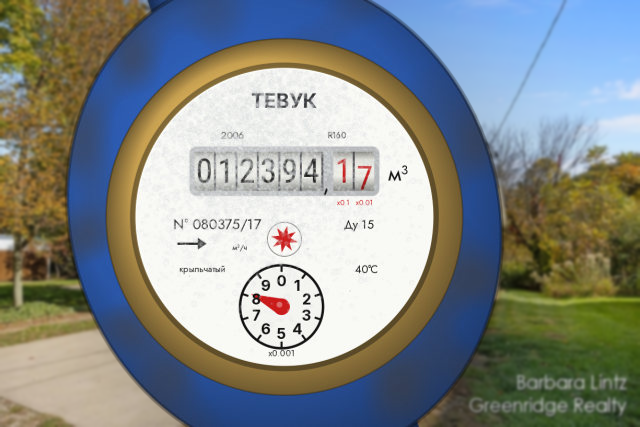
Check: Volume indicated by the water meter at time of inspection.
12394.168 m³
